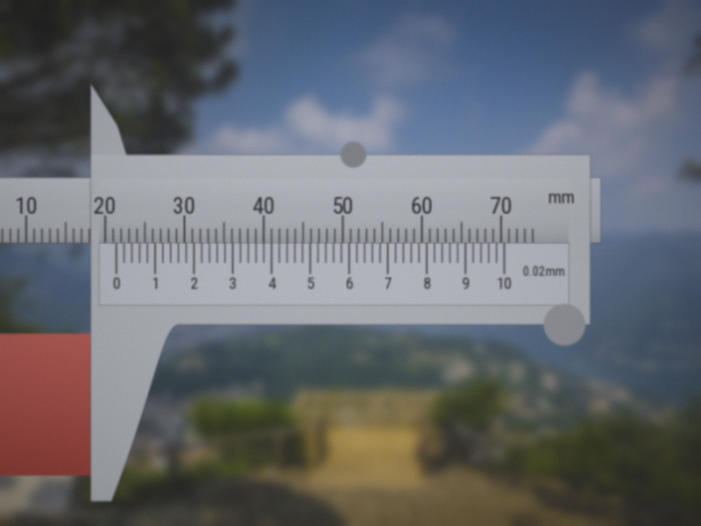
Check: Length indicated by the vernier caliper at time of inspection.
21.4 mm
